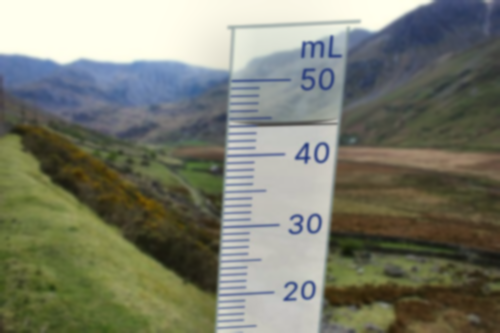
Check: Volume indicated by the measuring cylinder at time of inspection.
44 mL
